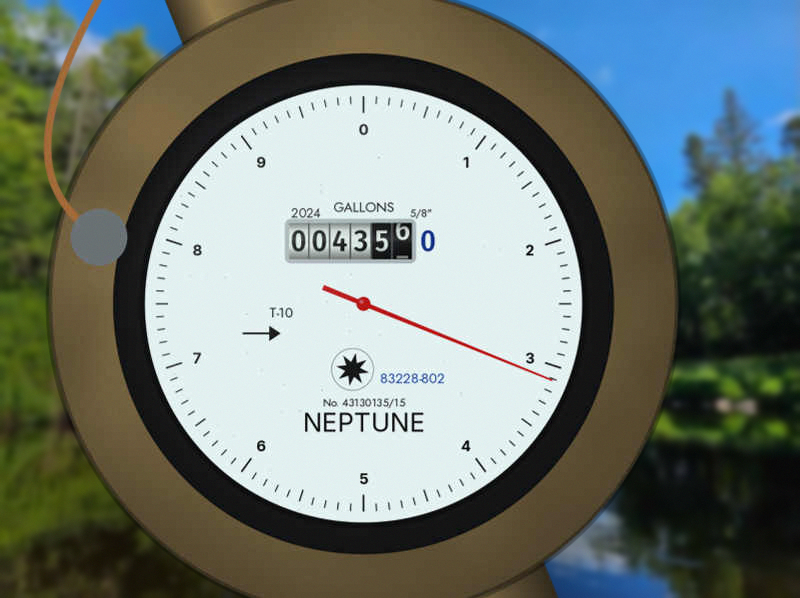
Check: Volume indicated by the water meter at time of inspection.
43563.1 gal
